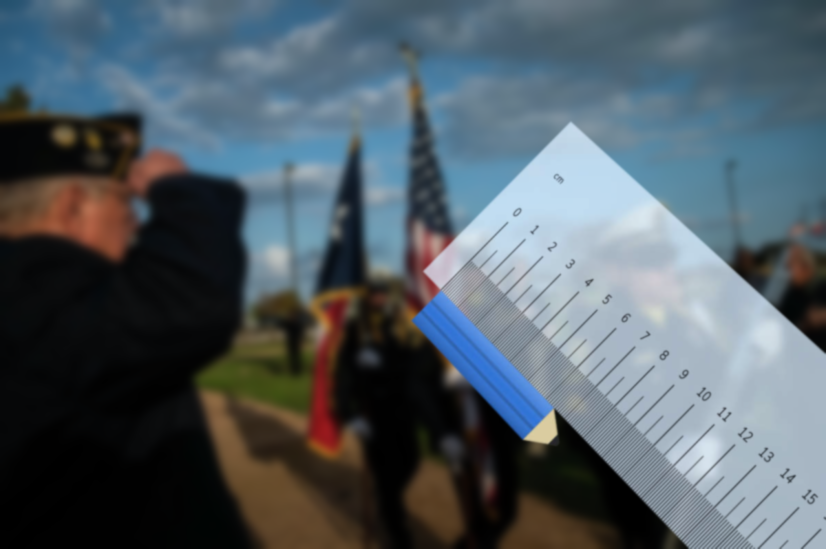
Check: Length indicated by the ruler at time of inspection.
7.5 cm
